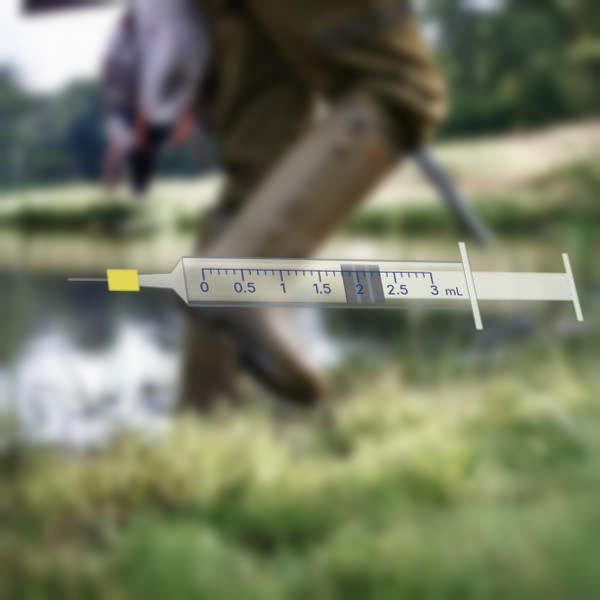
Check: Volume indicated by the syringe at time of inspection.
1.8 mL
